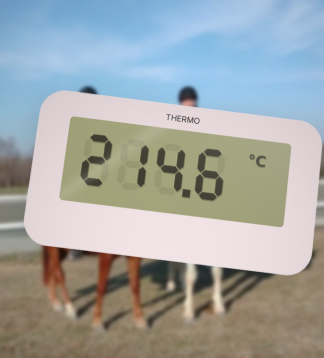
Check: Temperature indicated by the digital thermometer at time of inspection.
214.6 °C
